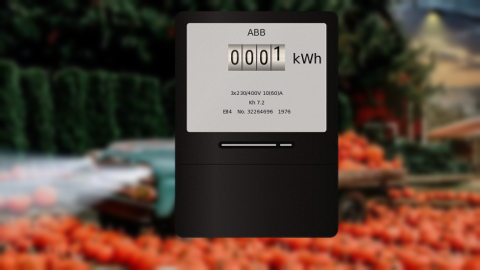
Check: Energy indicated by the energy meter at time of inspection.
1 kWh
